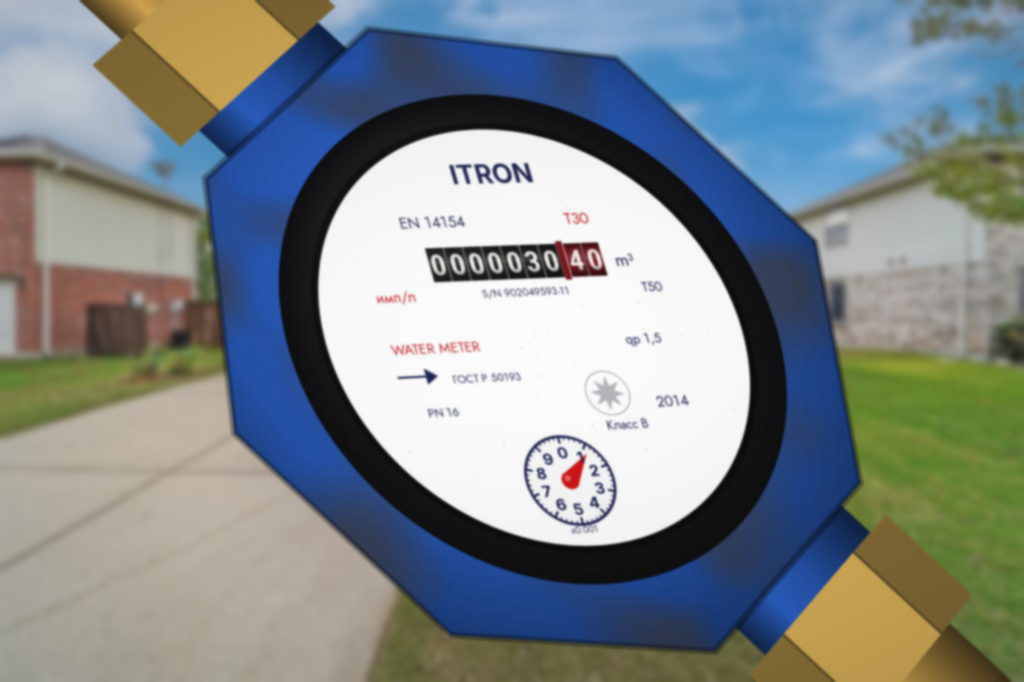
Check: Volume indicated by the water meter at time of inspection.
30.401 m³
